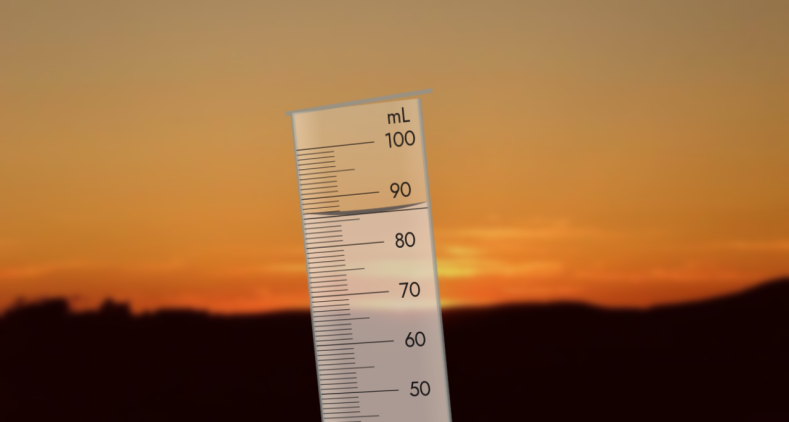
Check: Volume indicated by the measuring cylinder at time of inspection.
86 mL
